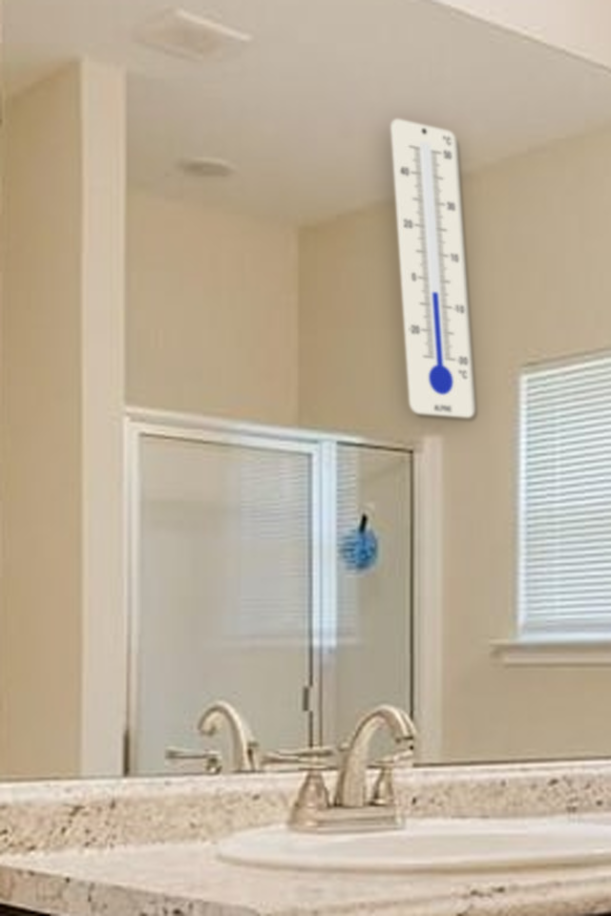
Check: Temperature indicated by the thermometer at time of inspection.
-5 °C
